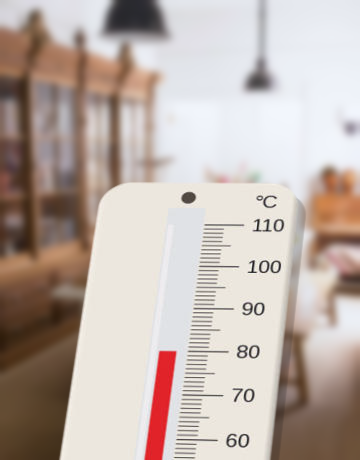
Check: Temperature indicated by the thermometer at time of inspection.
80 °C
